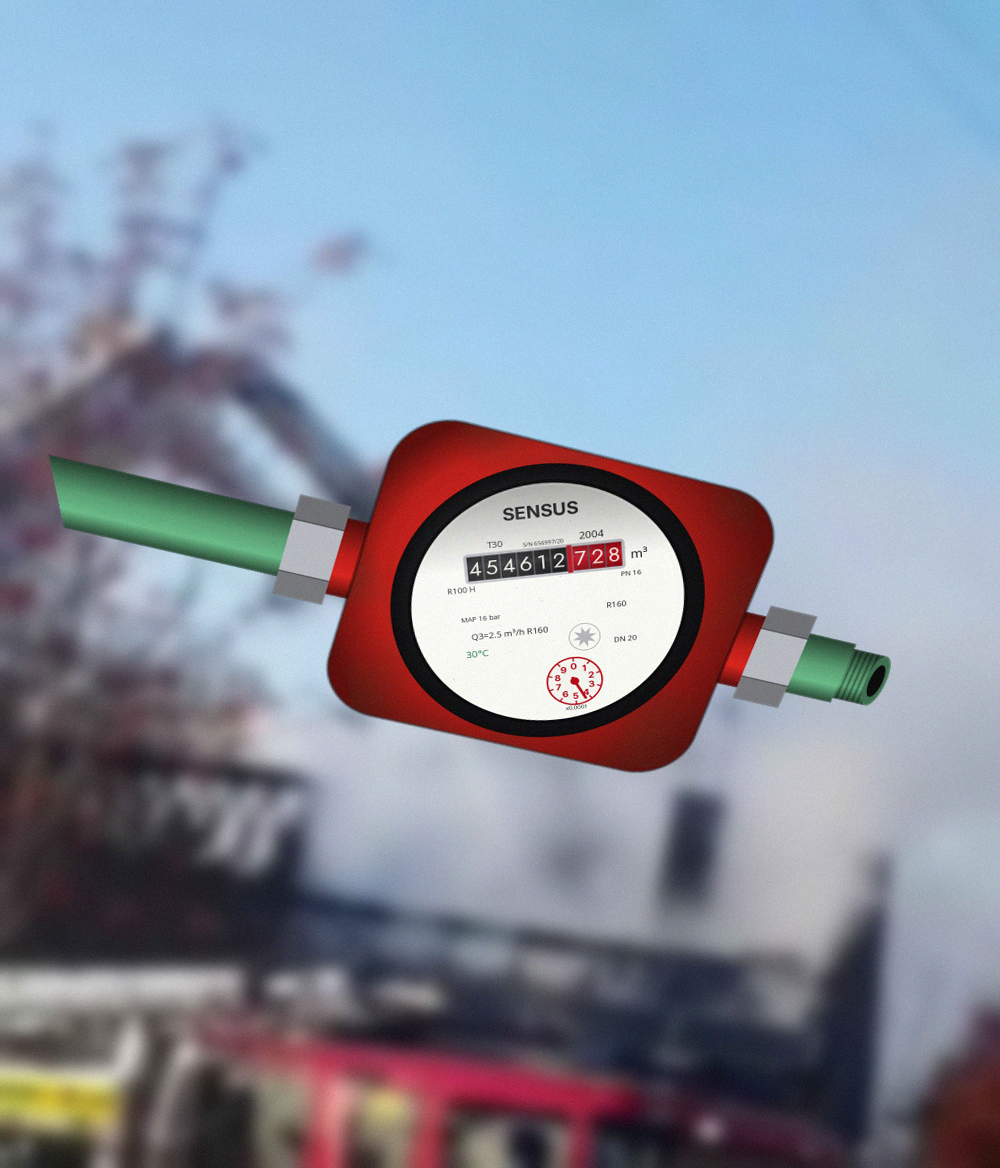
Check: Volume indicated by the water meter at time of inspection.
454612.7284 m³
